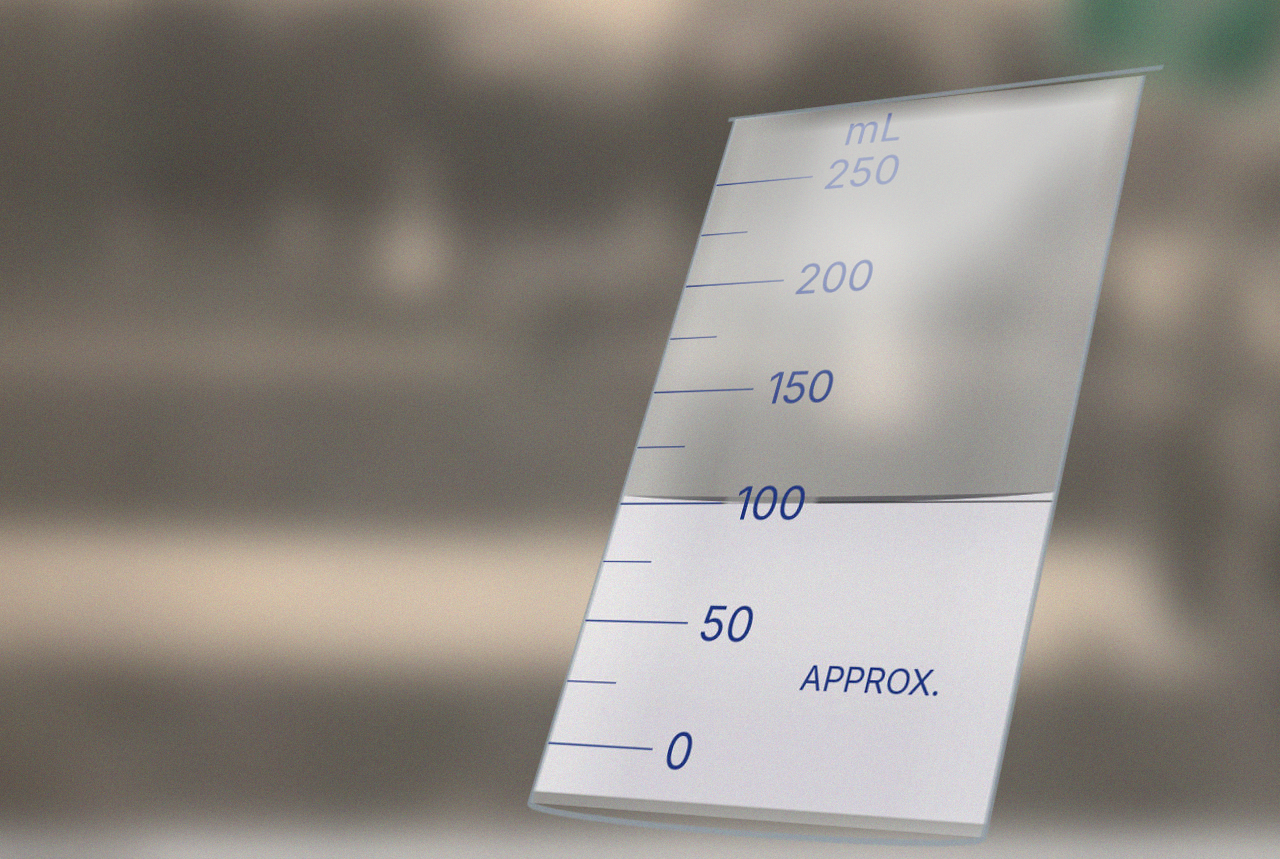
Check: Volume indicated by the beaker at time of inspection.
100 mL
